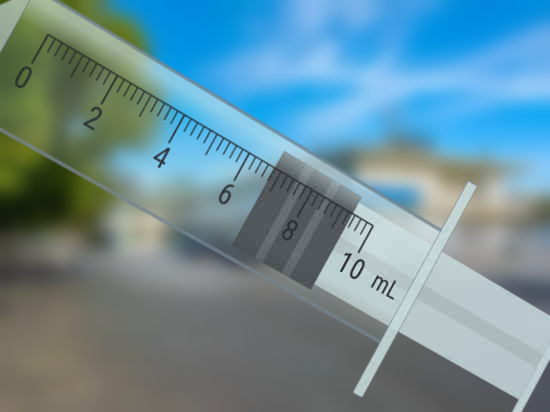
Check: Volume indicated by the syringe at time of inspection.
6.8 mL
